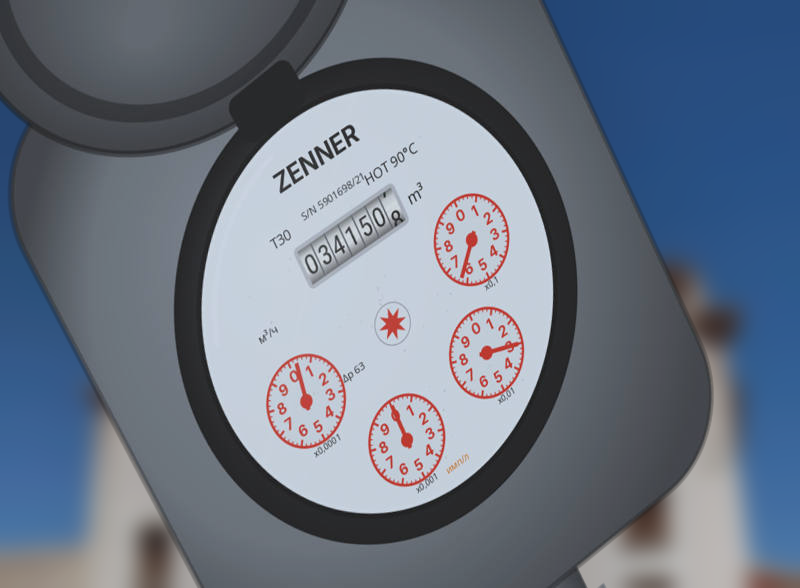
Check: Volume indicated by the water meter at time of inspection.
341507.6300 m³
